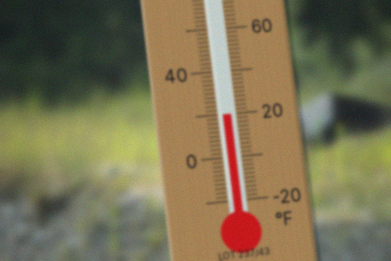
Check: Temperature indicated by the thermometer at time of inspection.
20 °F
